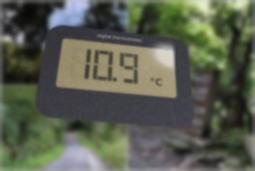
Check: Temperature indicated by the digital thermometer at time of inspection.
10.9 °C
